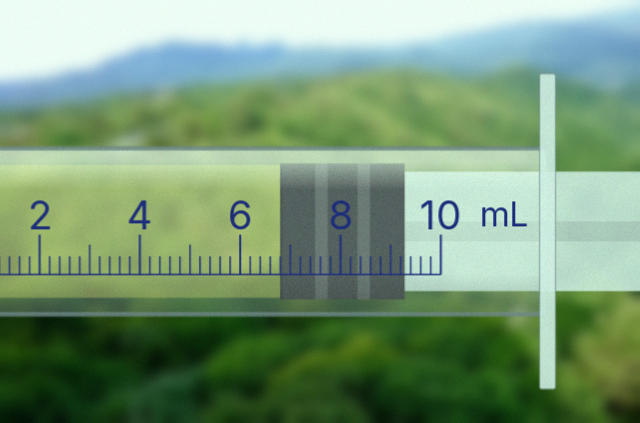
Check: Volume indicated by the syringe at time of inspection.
6.8 mL
